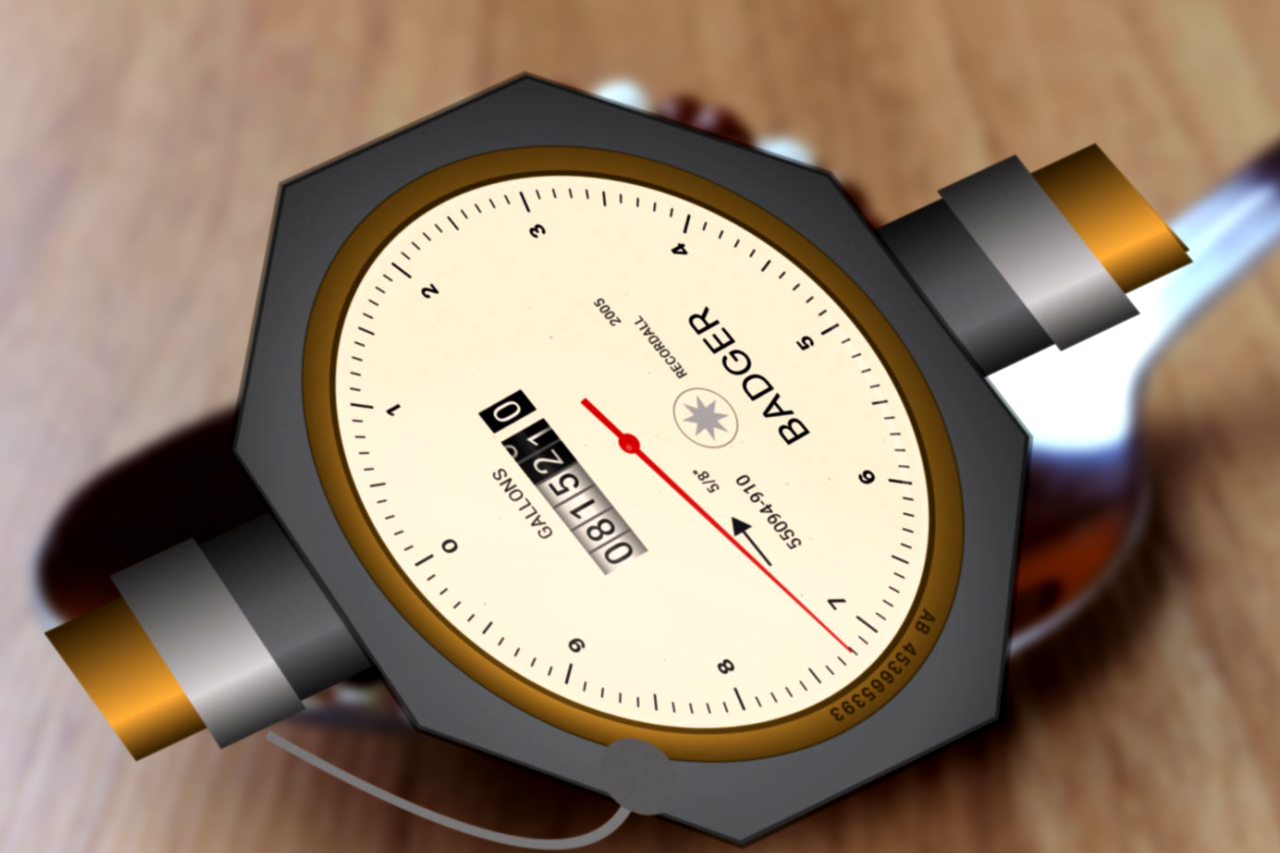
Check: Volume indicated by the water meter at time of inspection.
815207.2 gal
